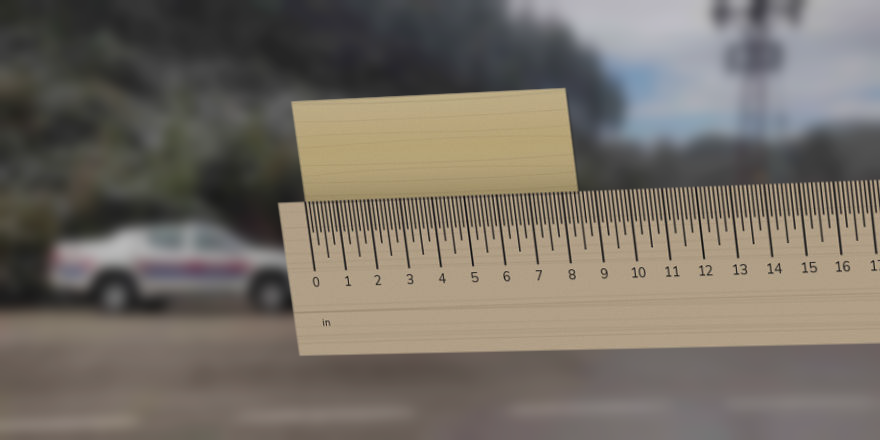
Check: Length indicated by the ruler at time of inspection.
8.5 in
